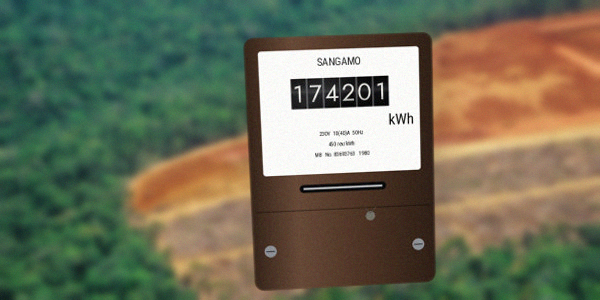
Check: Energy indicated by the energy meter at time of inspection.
174201 kWh
